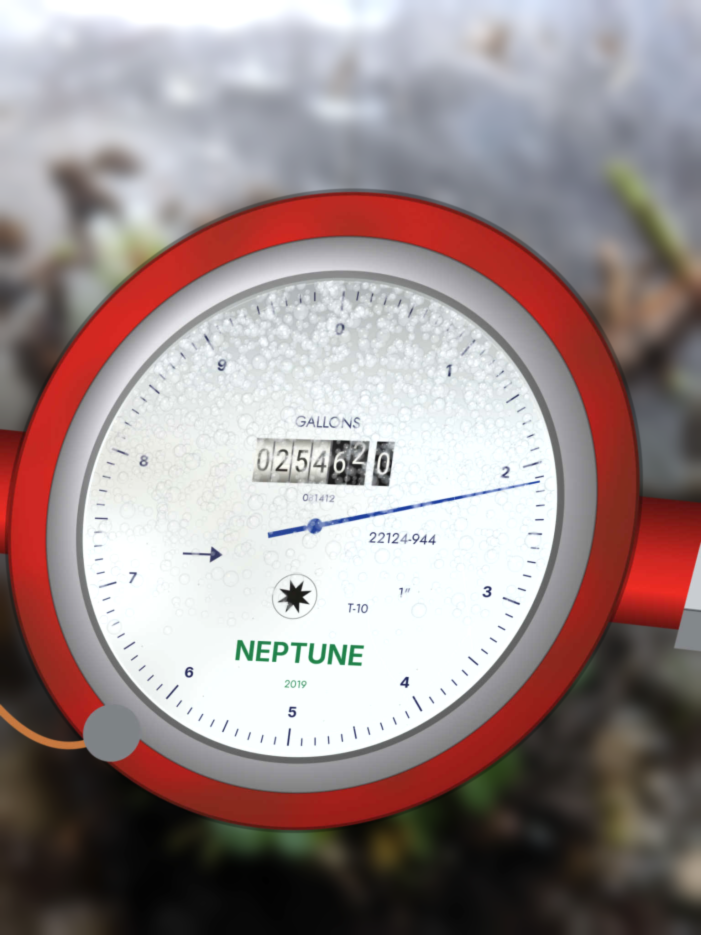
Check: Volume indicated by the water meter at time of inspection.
254622.1 gal
